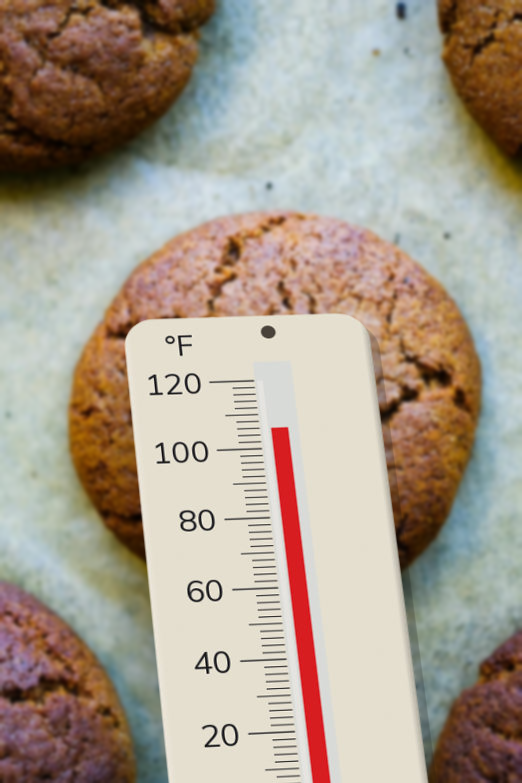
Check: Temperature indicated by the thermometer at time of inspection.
106 °F
